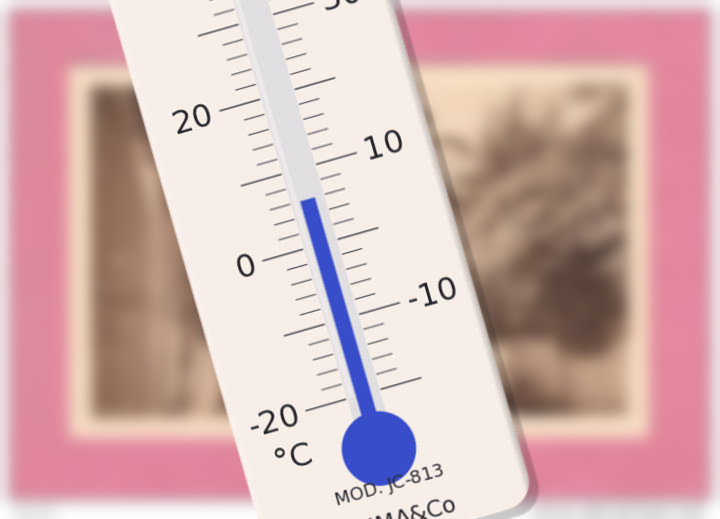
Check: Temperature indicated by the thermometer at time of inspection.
6 °C
